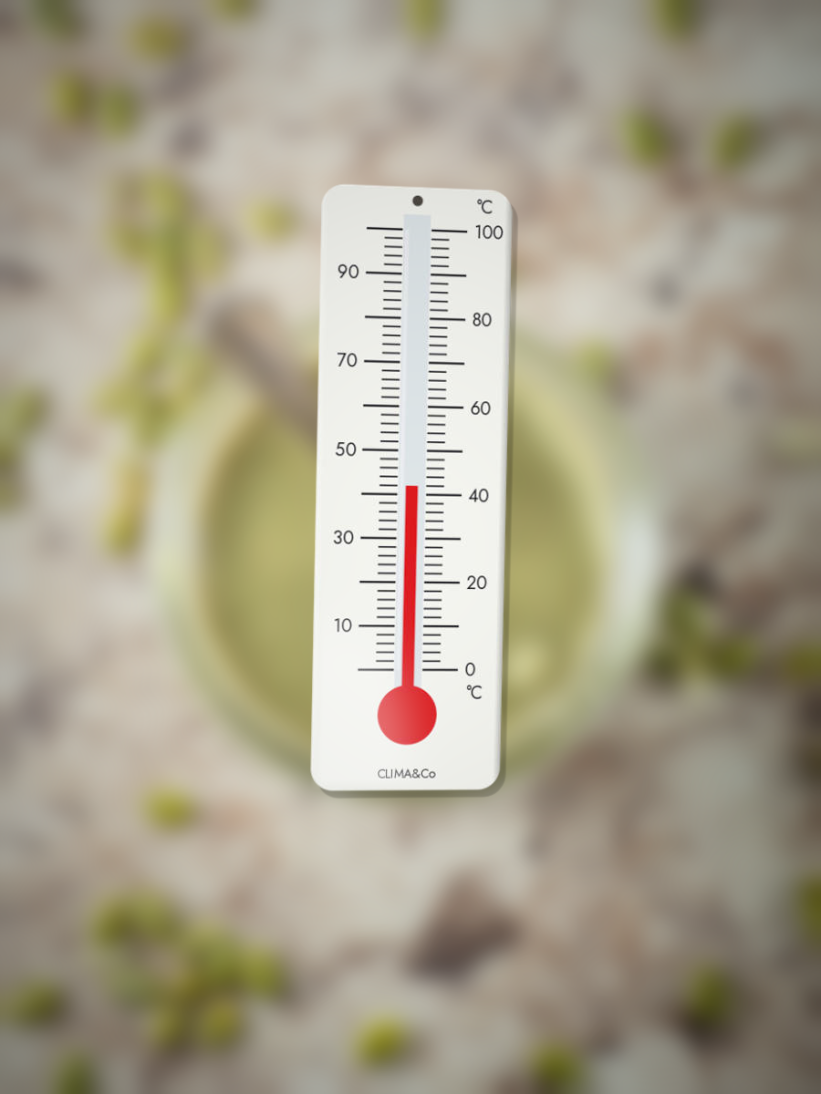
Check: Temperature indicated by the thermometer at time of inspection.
42 °C
